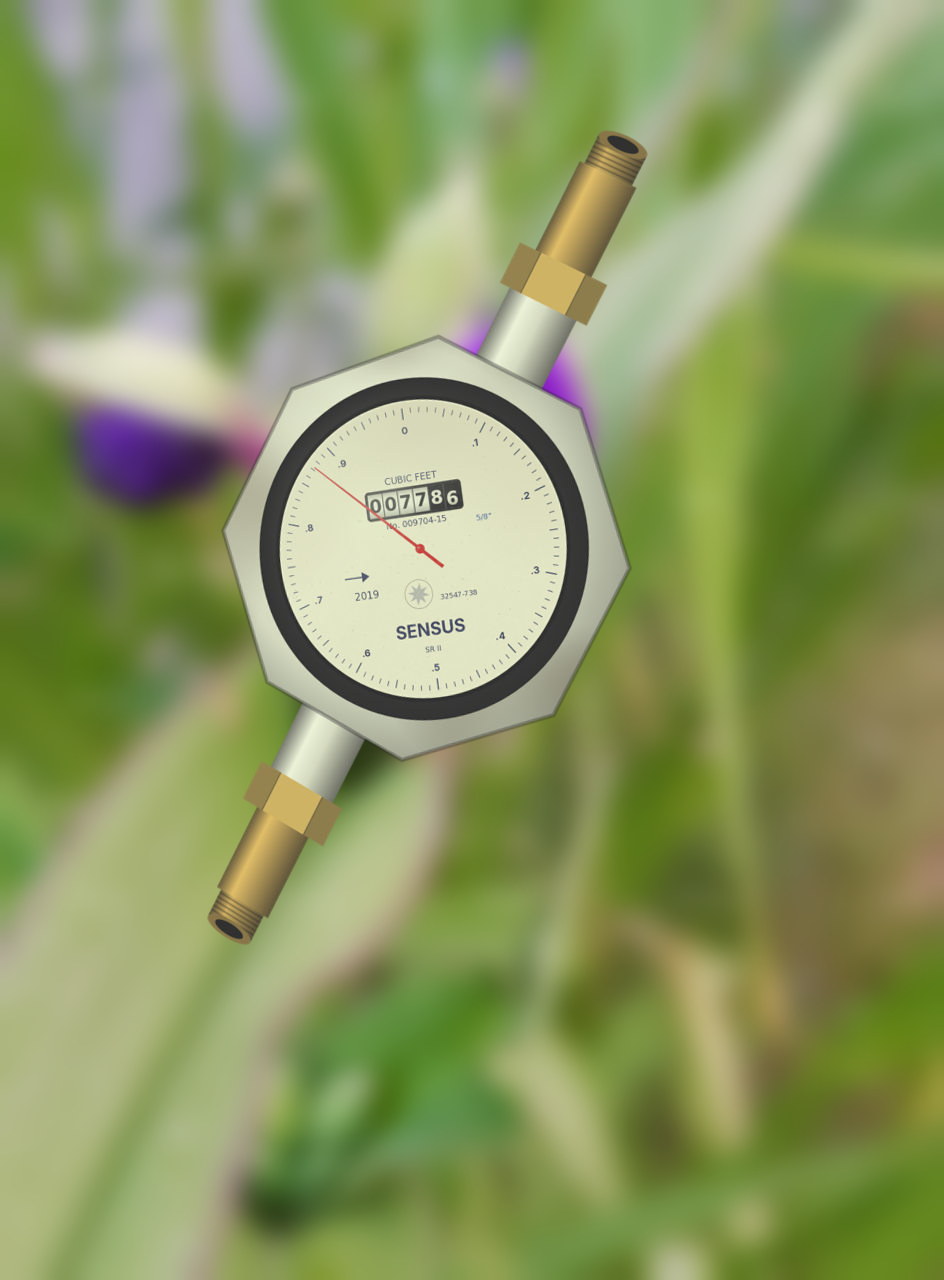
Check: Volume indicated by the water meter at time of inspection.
7785.87 ft³
